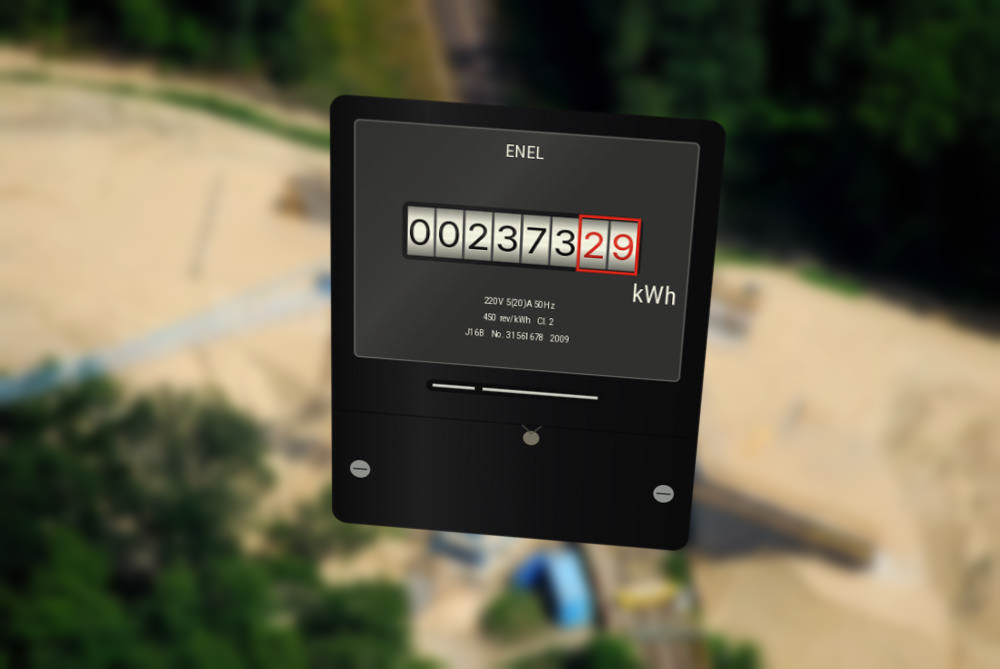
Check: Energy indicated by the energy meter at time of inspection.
2373.29 kWh
